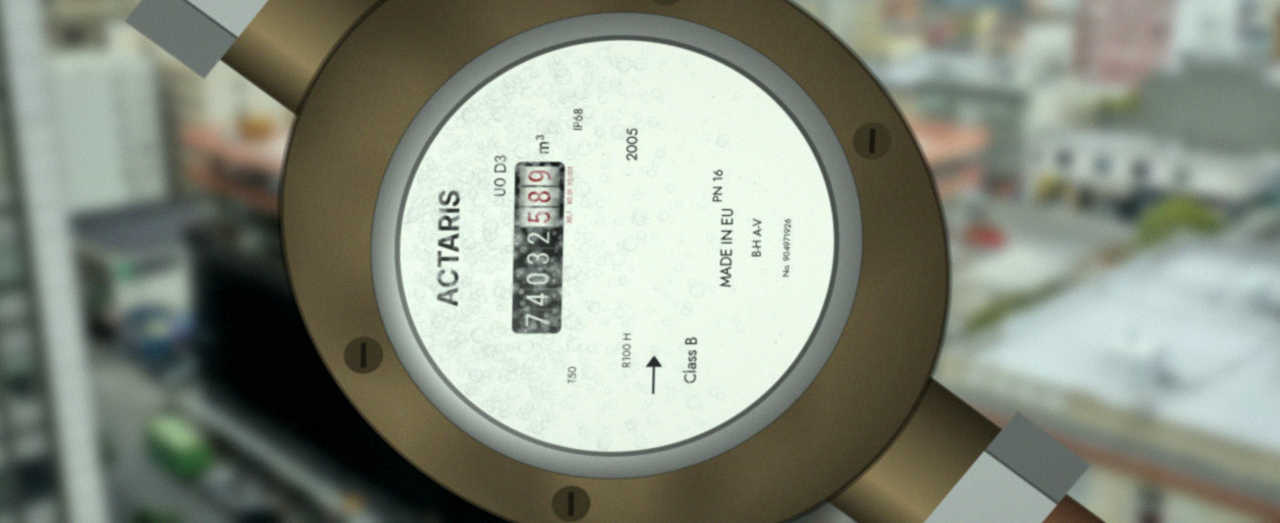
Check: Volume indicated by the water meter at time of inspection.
74032.589 m³
